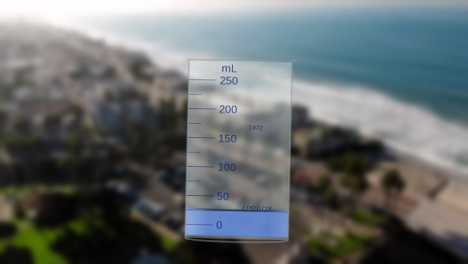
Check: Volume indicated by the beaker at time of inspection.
25 mL
